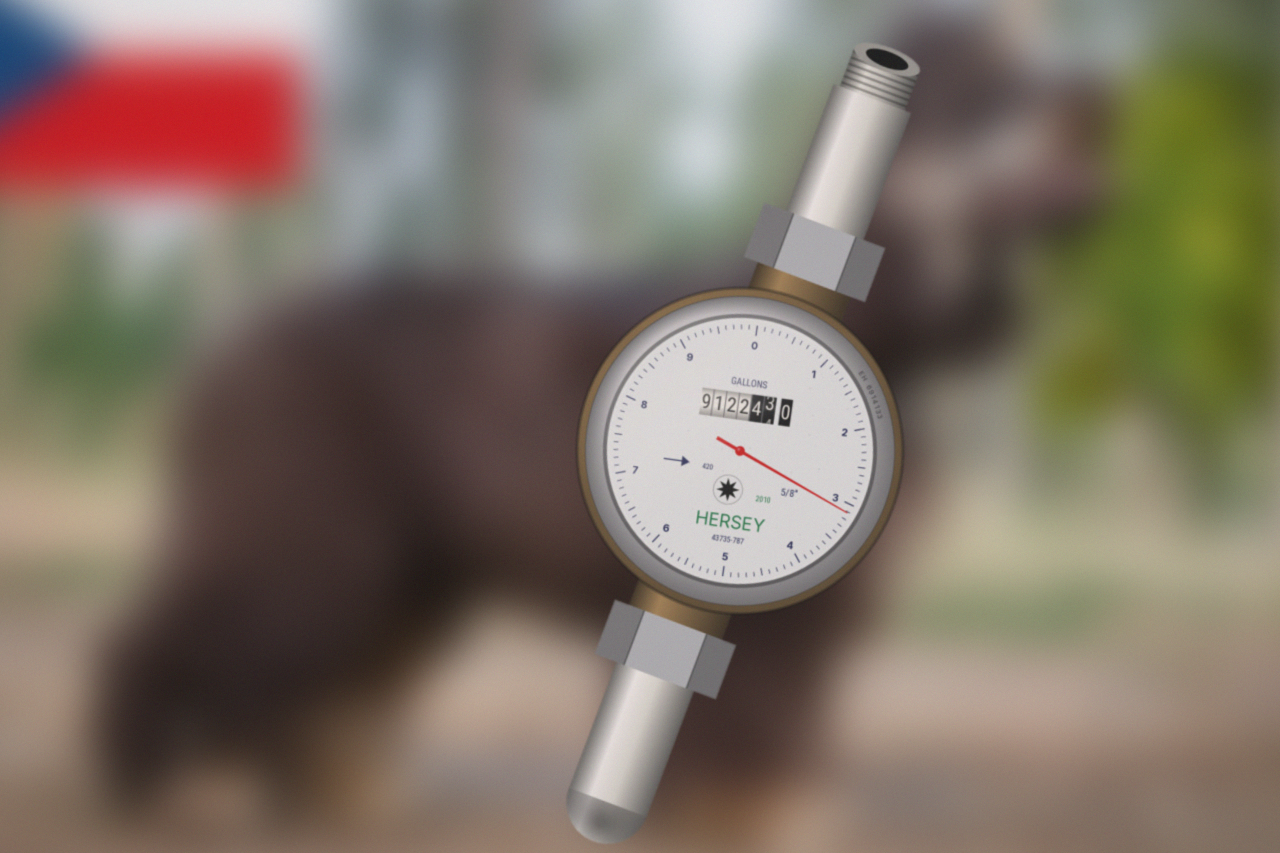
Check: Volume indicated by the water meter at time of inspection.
9122433.1 gal
